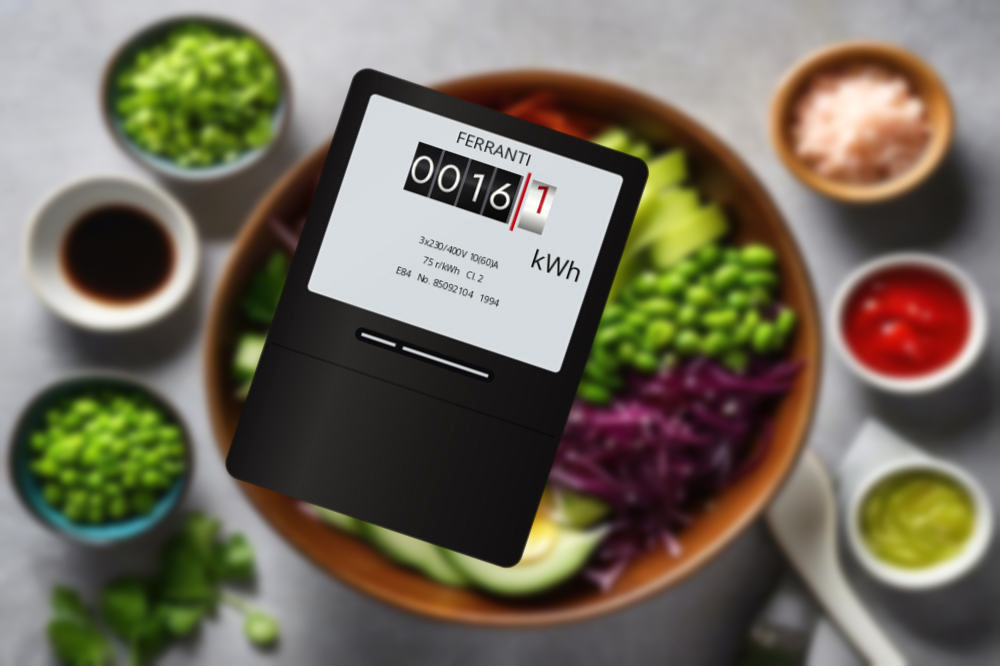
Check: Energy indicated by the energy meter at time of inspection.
16.1 kWh
